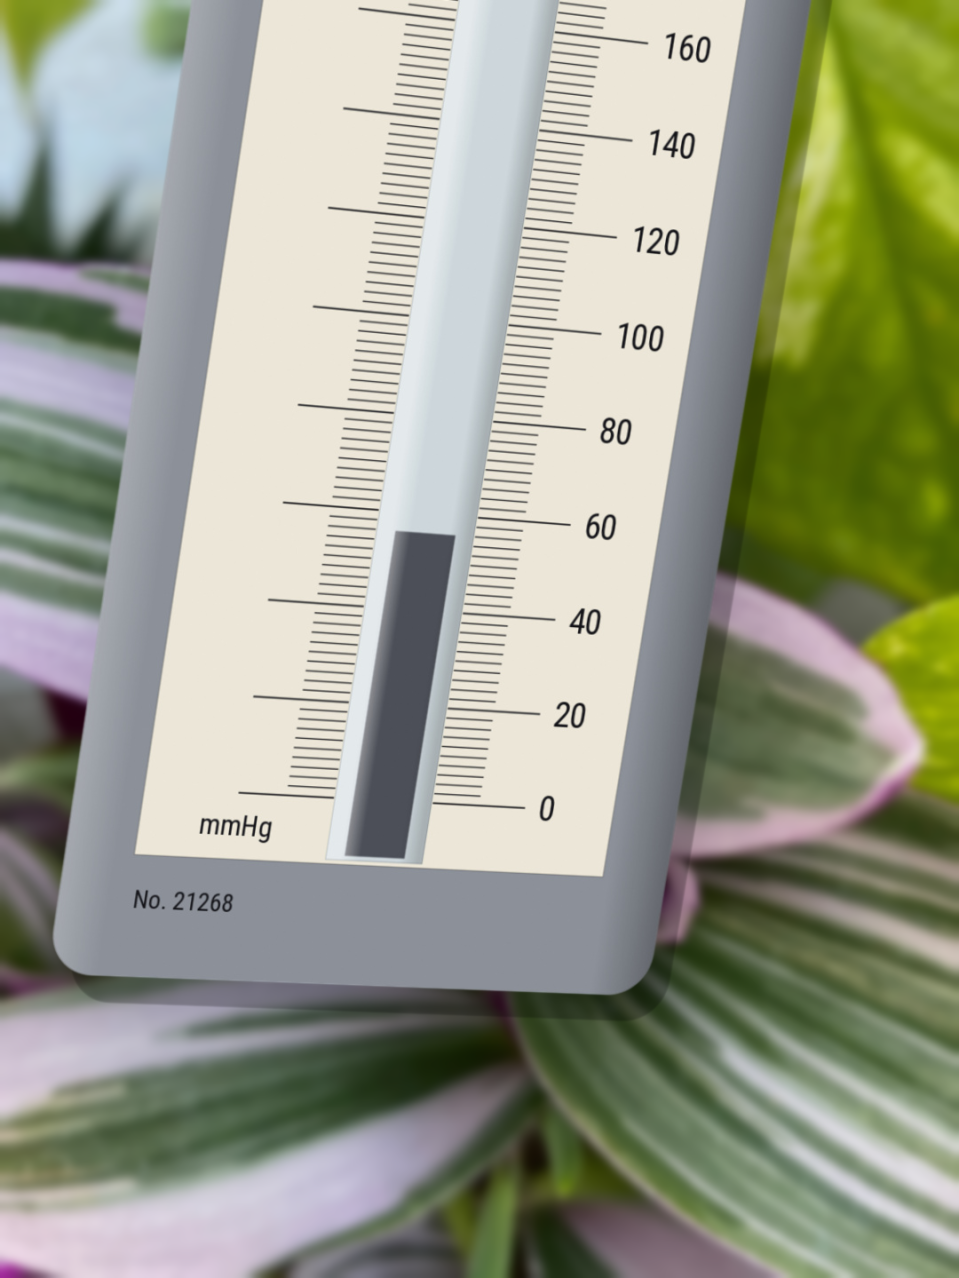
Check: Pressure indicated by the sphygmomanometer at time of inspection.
56 mmHg
